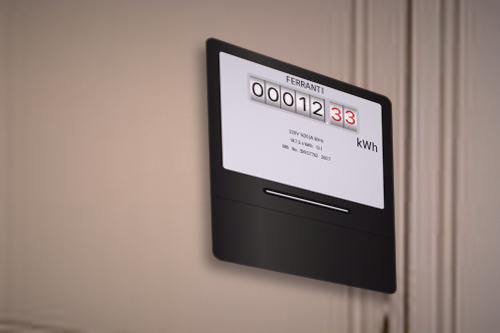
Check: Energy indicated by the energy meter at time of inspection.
12.33 kWh
